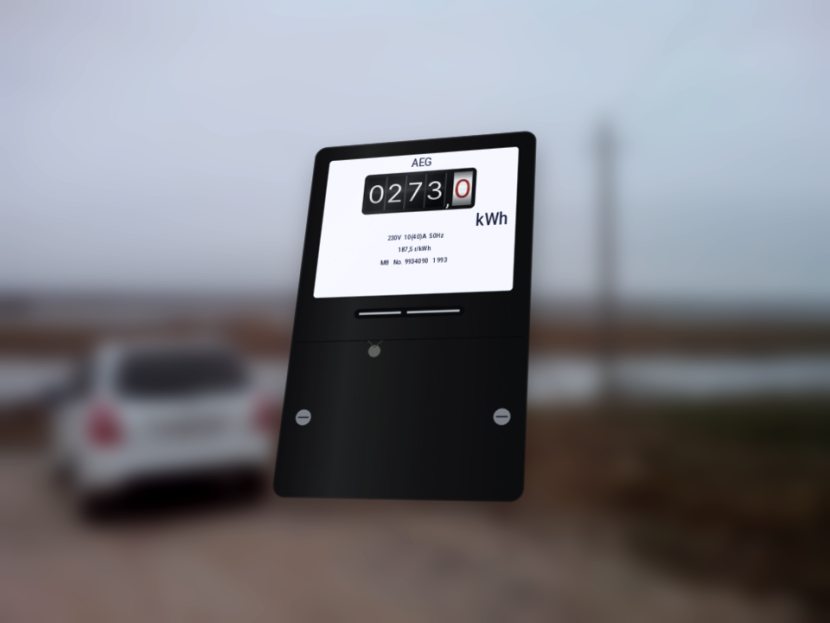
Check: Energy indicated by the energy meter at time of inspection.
273.0 kWh
